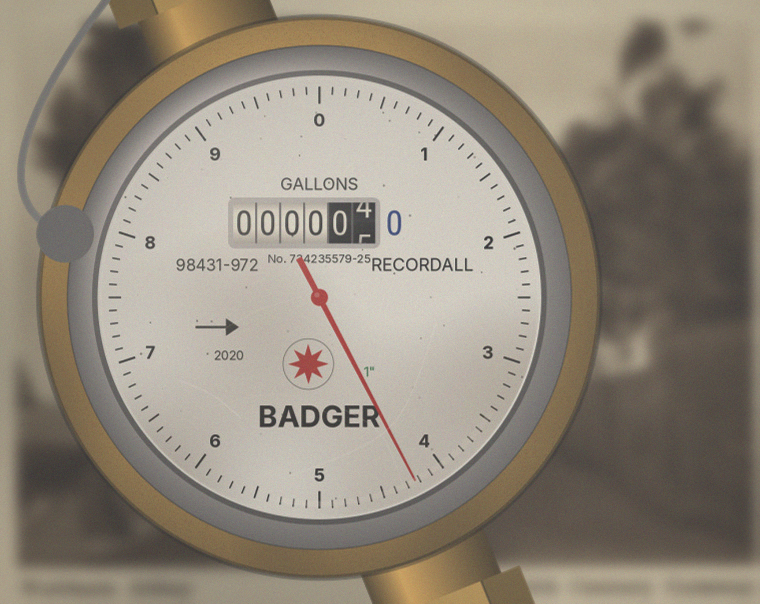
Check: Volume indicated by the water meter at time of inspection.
44.2 gal
